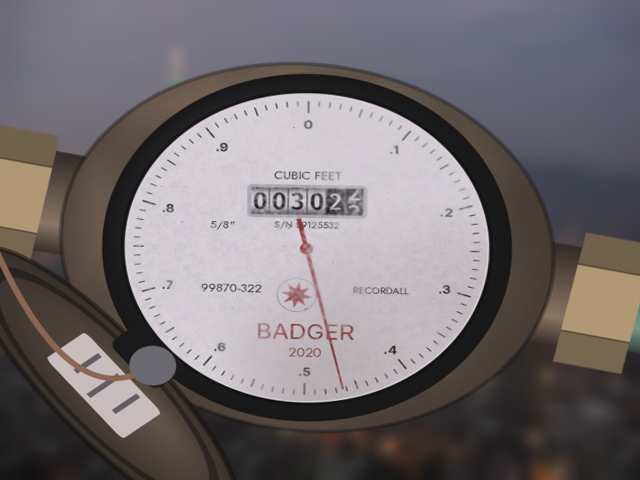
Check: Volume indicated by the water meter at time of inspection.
3022.46 ft³
